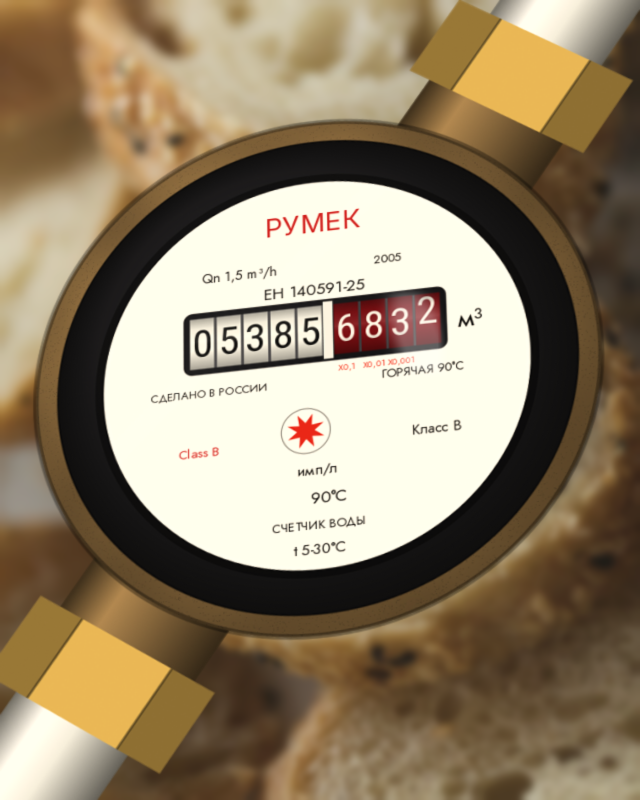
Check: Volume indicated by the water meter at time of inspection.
5385.6832 m³
